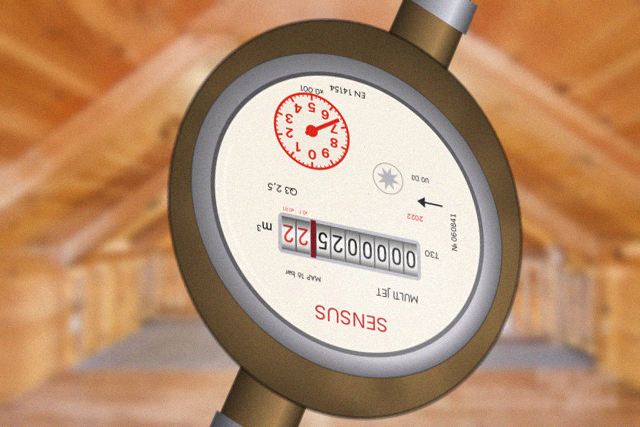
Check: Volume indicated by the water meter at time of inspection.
25.226 m³
